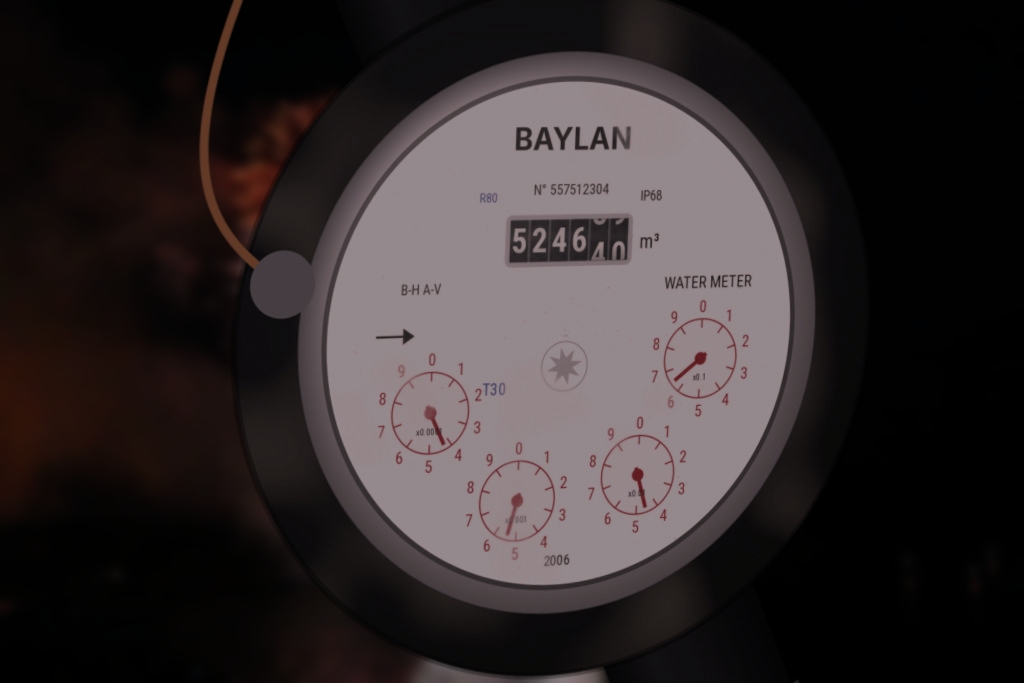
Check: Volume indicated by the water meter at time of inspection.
524639.6454 m³
